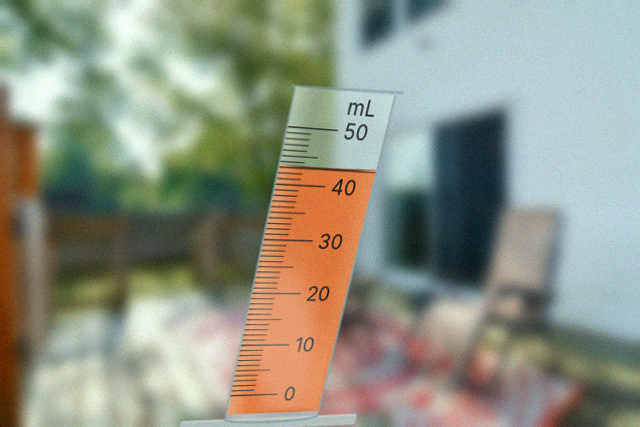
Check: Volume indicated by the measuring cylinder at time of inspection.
43 mL
